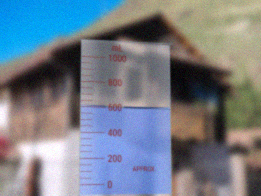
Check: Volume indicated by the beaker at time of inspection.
600 mL
